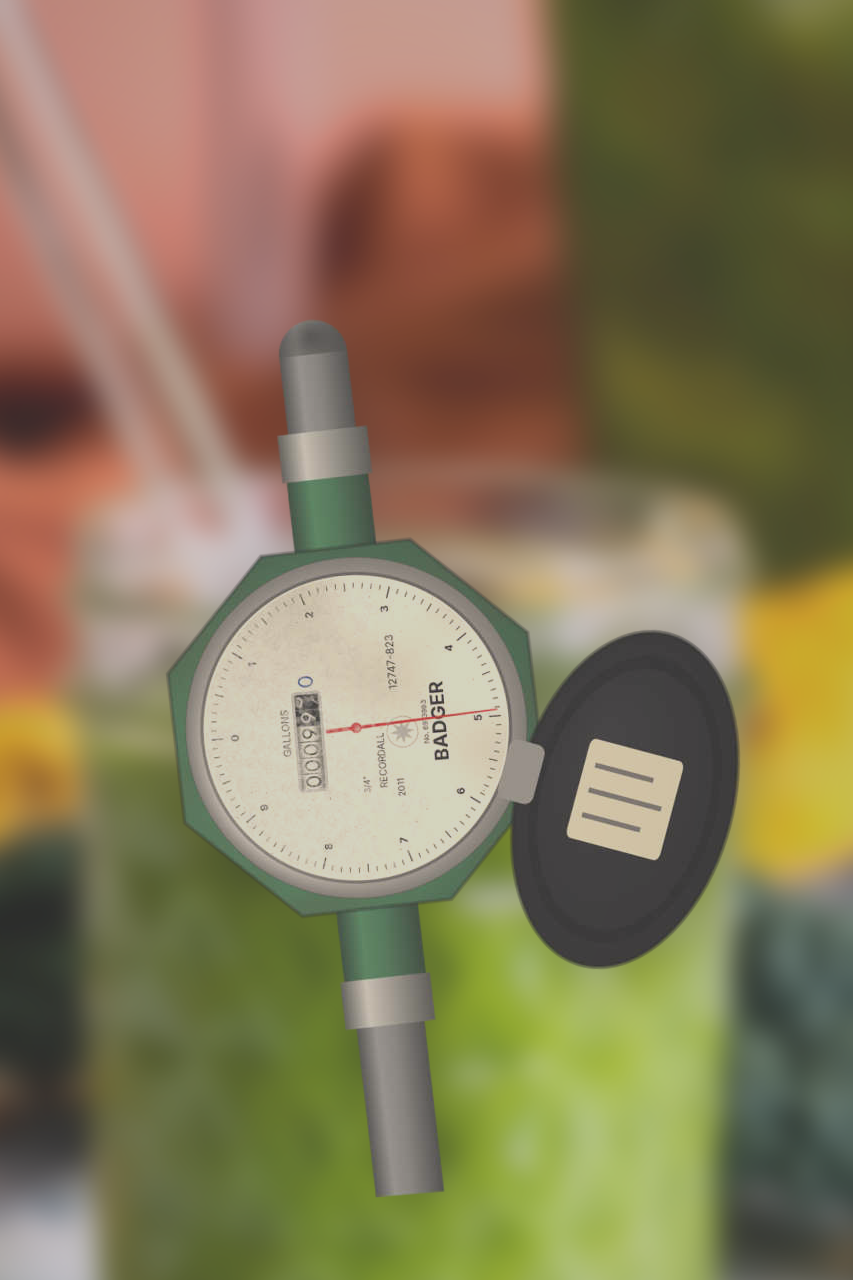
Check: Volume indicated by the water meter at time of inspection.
9954.9 gal
